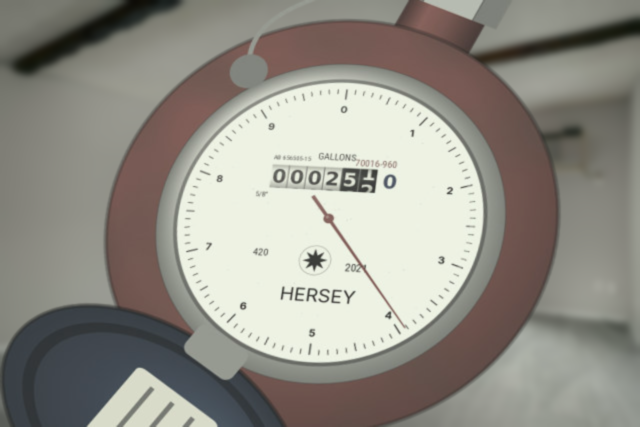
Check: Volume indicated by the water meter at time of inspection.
2513.9 gal
